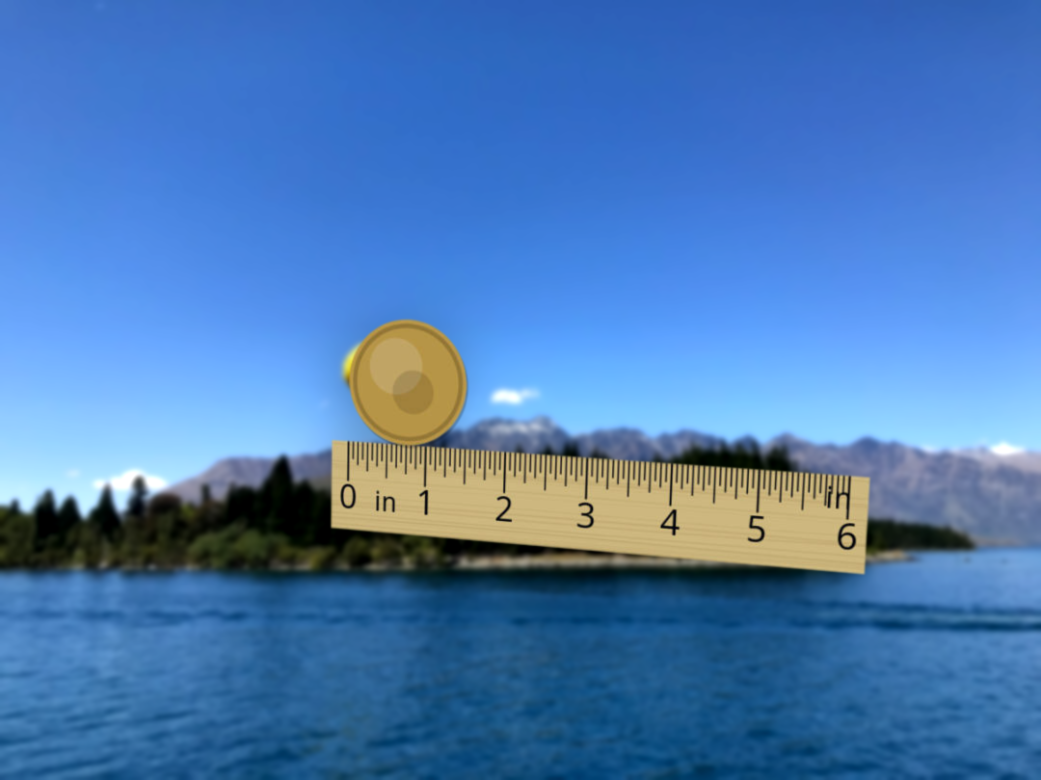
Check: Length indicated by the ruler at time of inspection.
1.5 in
